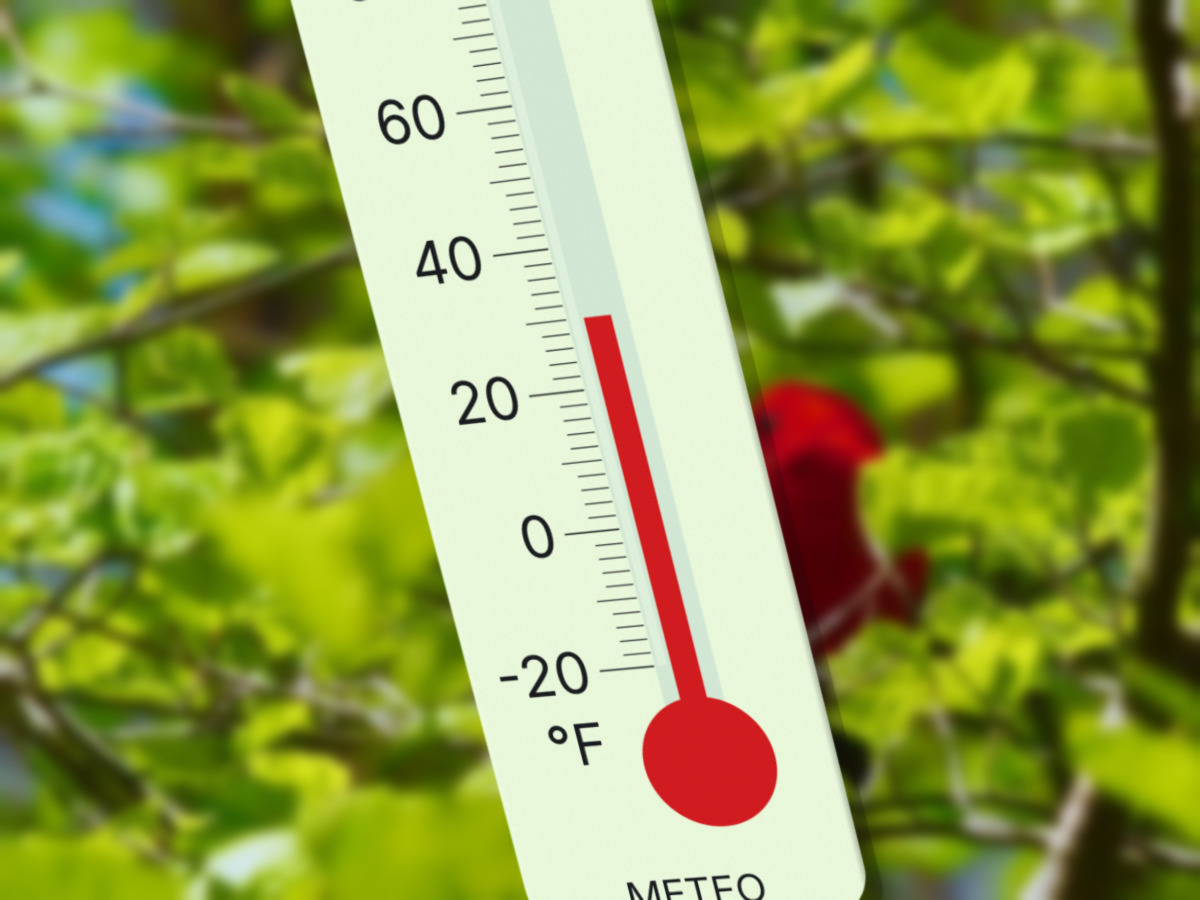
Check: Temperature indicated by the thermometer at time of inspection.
30 °F
